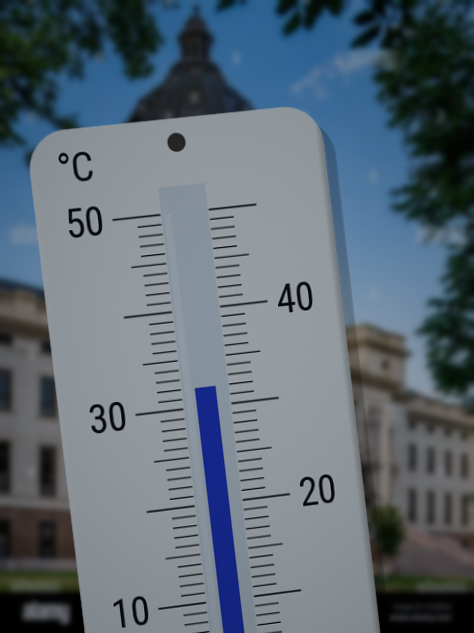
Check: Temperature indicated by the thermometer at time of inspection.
32 °C
